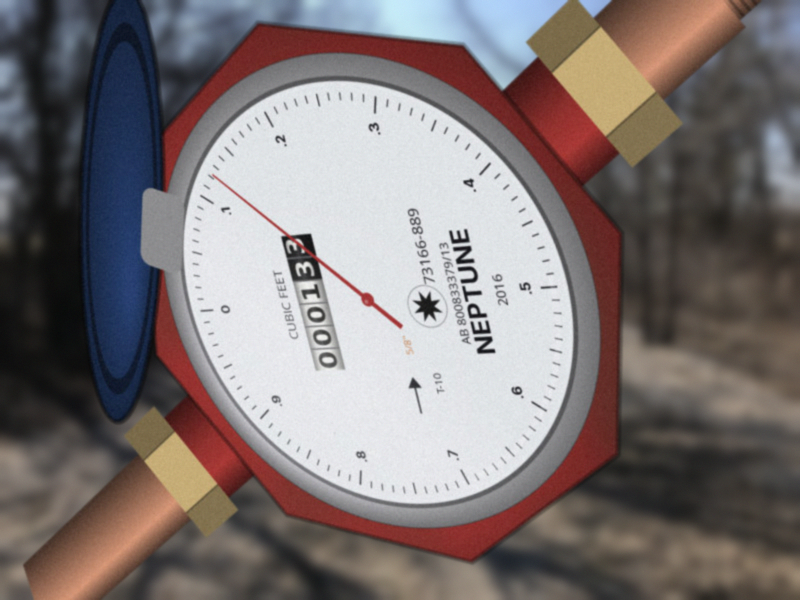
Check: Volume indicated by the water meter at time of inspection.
133.12 ft³
